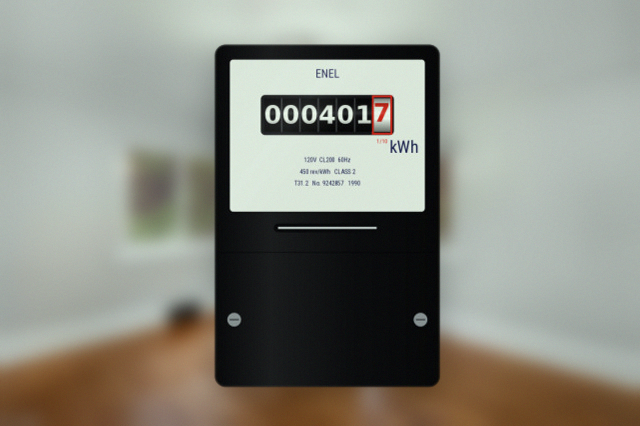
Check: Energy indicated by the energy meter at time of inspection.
401.7 kWh
